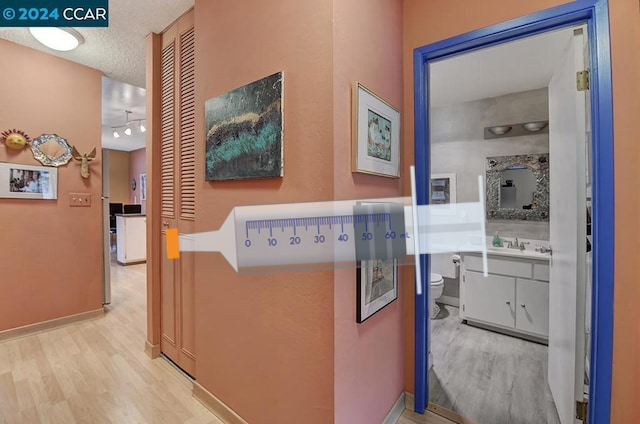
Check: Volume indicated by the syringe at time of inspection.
45 mL
